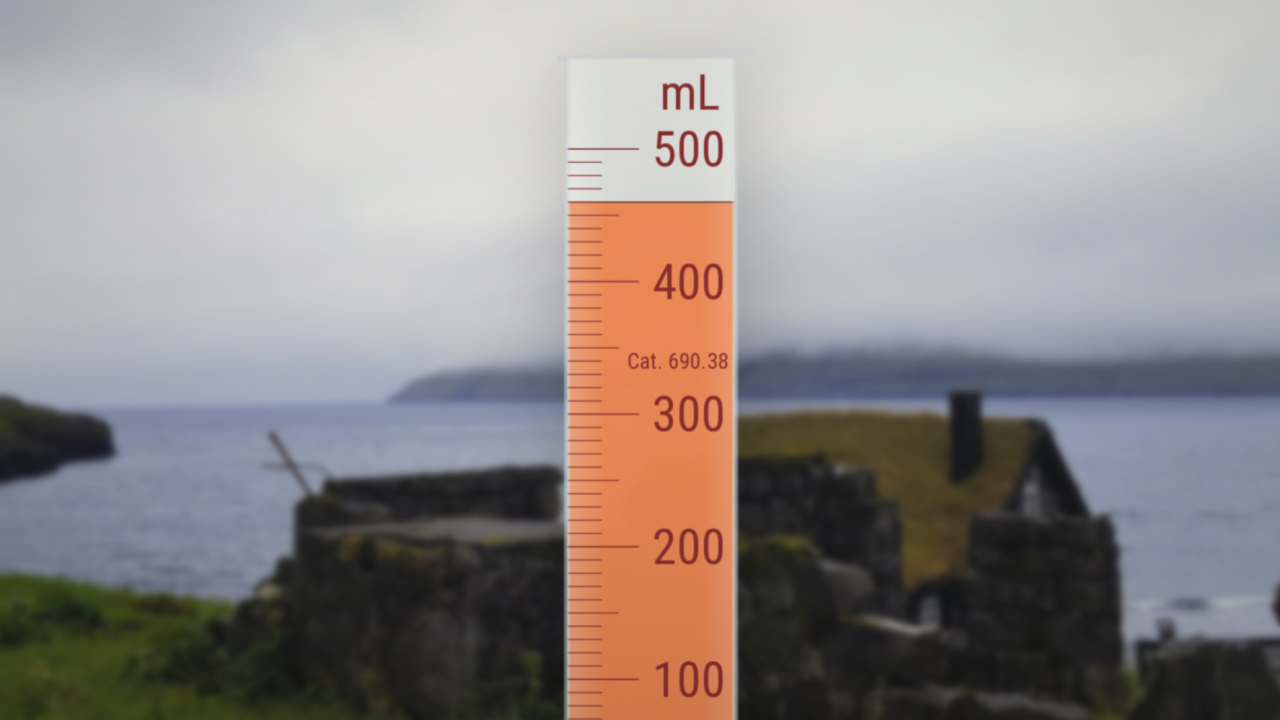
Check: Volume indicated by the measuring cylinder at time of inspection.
460 mL
